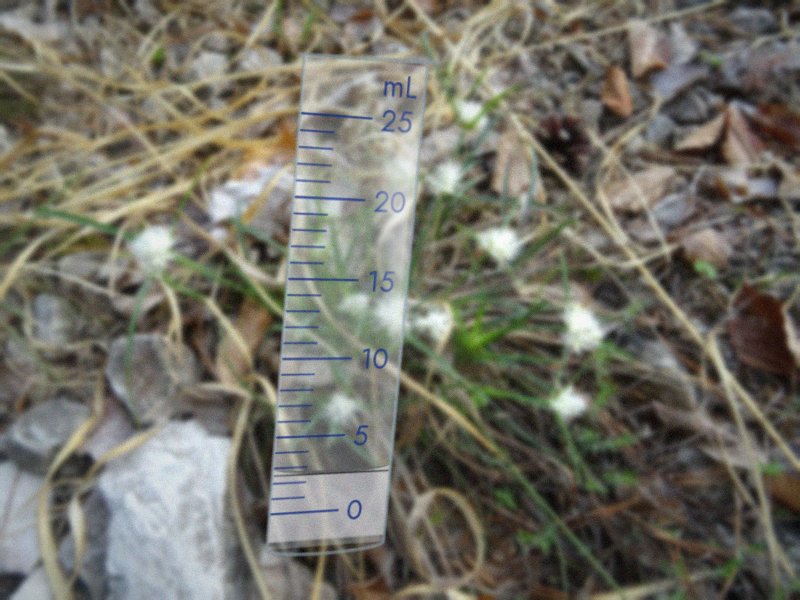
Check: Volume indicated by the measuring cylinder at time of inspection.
2.5 mL
